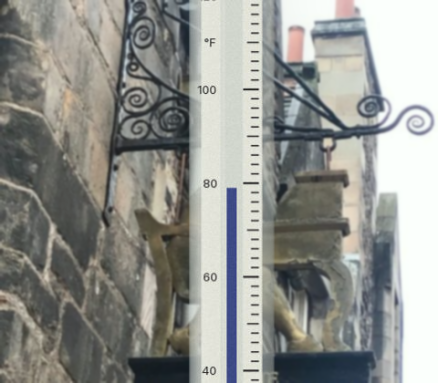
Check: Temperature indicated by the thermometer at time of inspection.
79 °F
